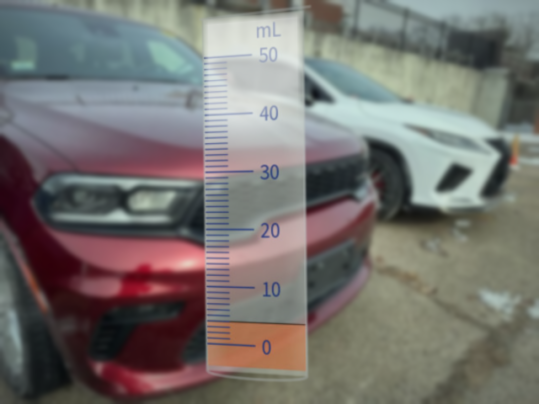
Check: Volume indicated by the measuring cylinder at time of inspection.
4 mL
